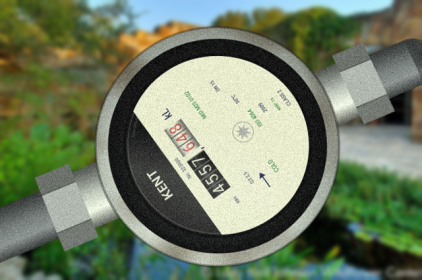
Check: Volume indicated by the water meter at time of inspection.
4557.648 kL
